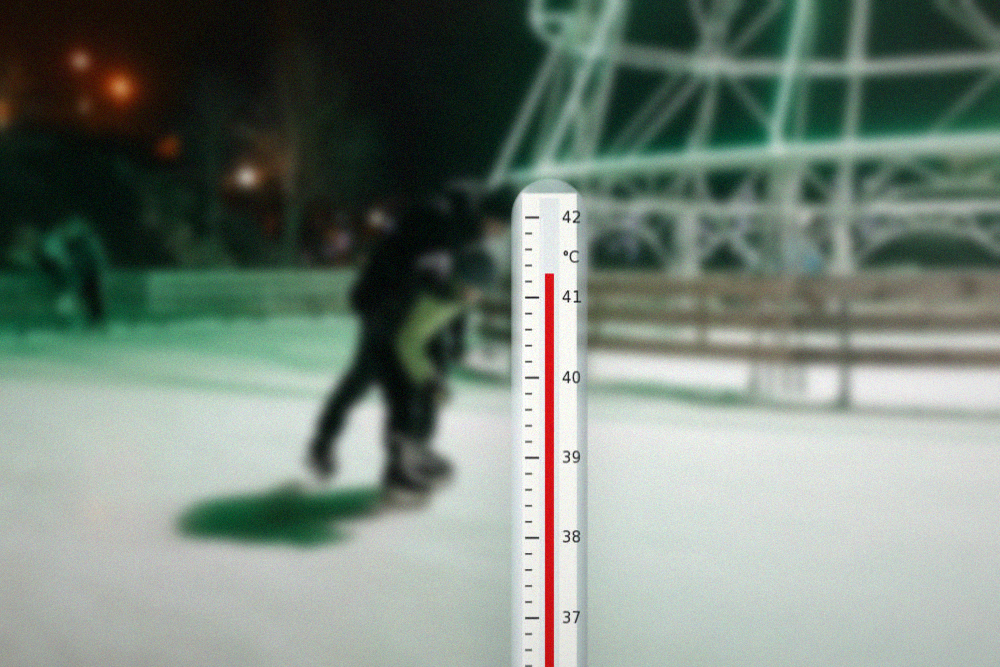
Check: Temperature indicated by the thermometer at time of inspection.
41.3 °C
